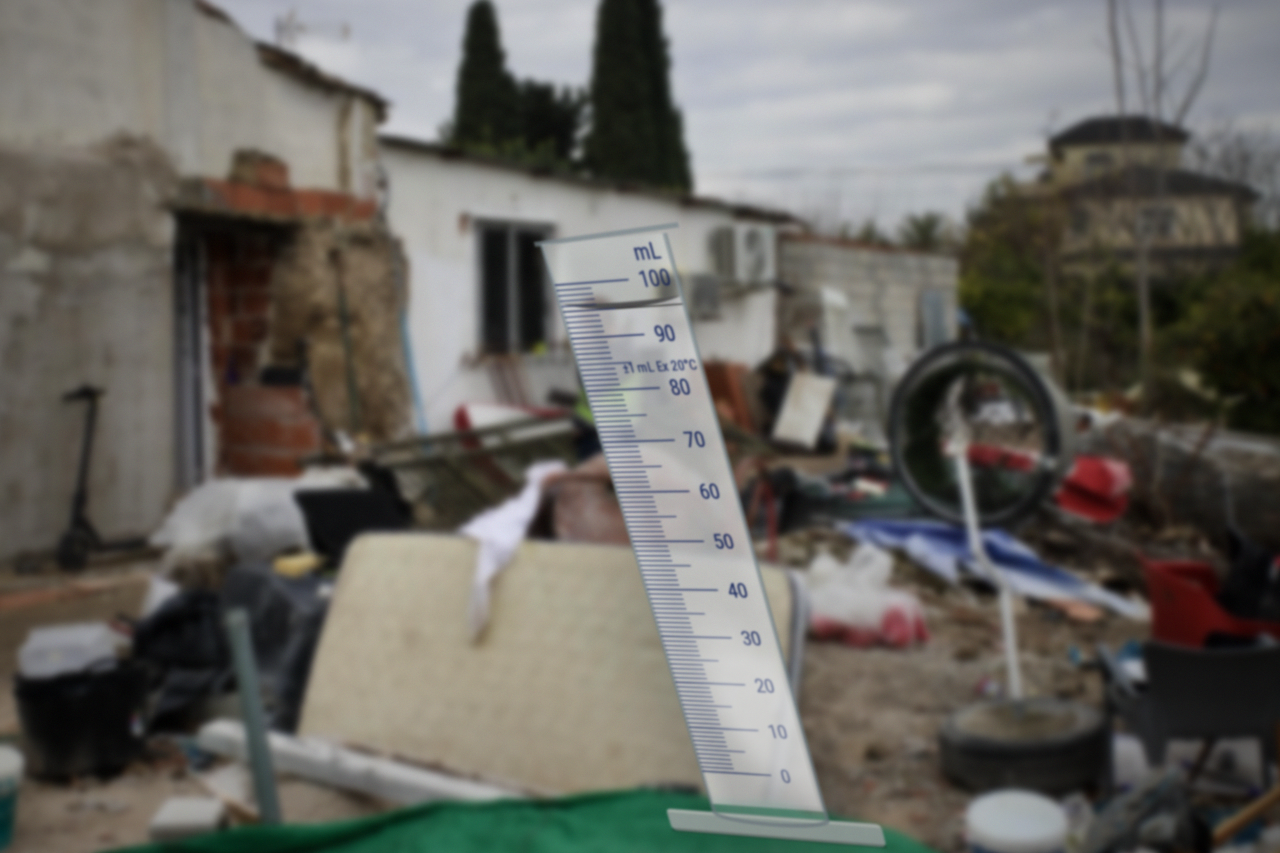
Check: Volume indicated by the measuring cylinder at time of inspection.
95 mL
